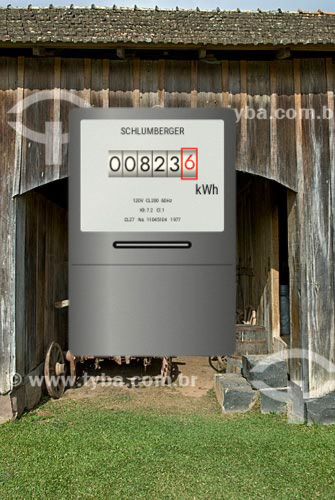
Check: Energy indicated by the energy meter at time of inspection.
823.6 kWh
